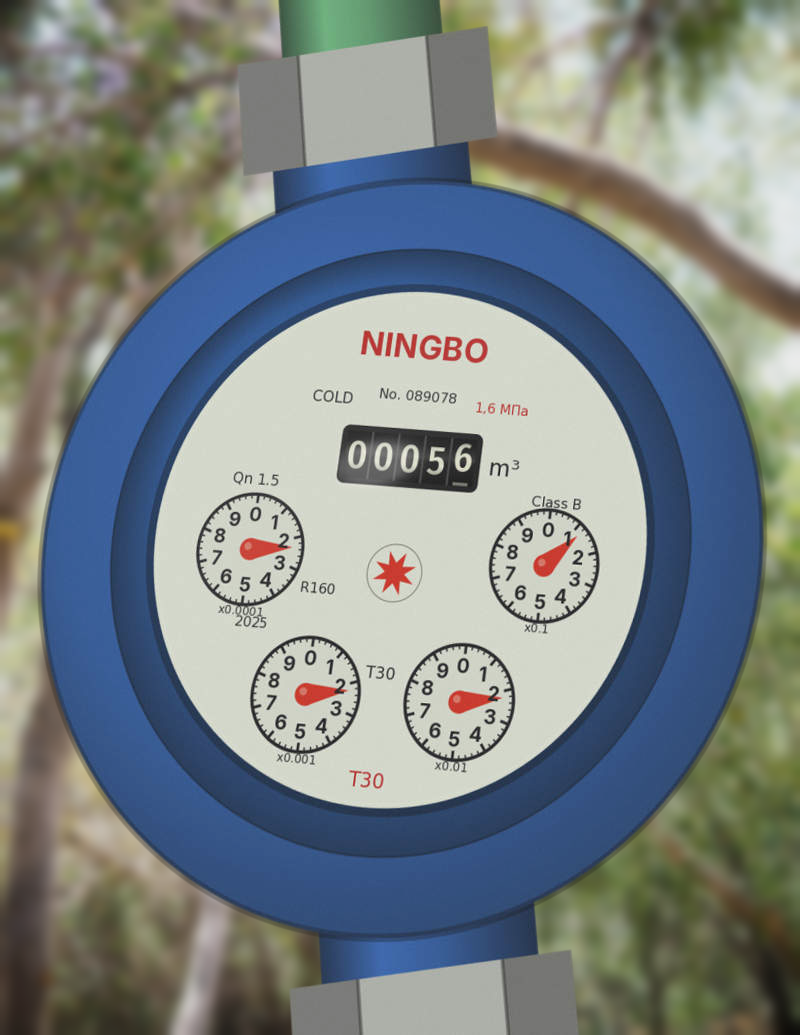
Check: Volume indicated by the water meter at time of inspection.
56.1222 m³
